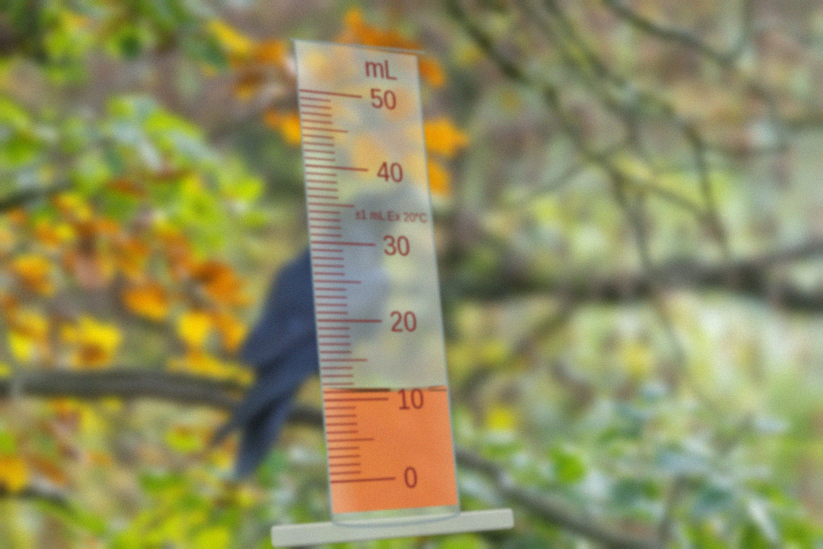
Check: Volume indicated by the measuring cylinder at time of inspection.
11 mL
